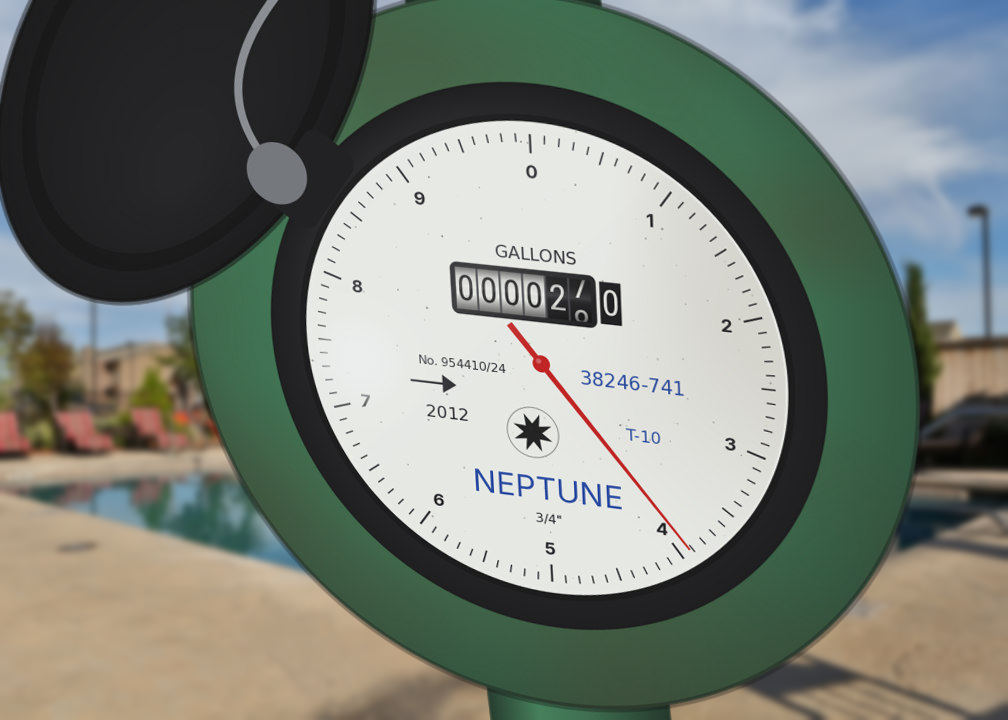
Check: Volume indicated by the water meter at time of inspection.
273.9 gal
